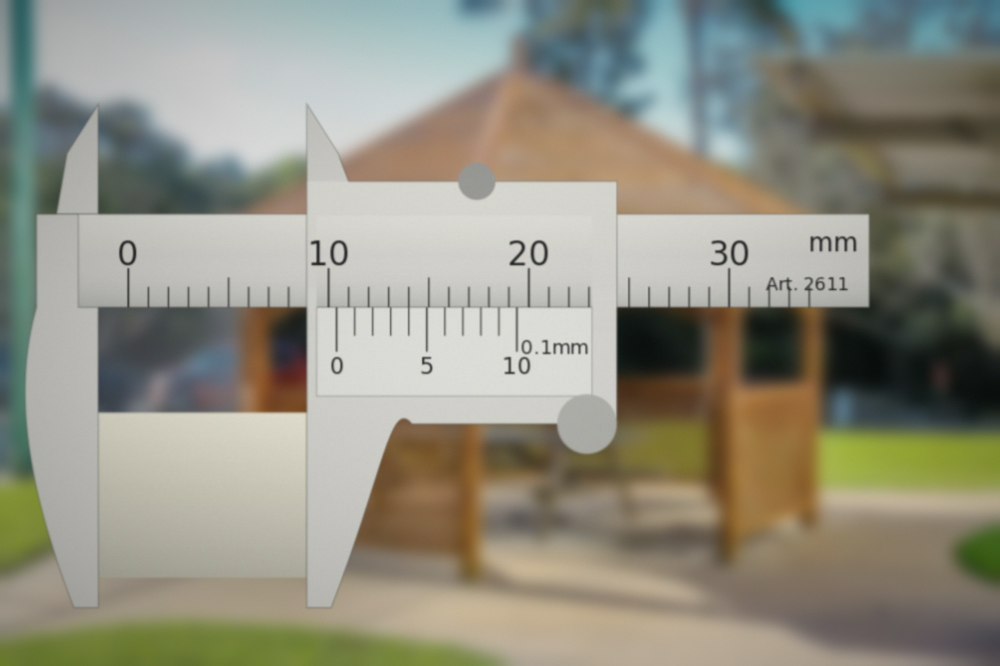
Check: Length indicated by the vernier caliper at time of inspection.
10.4 mm
